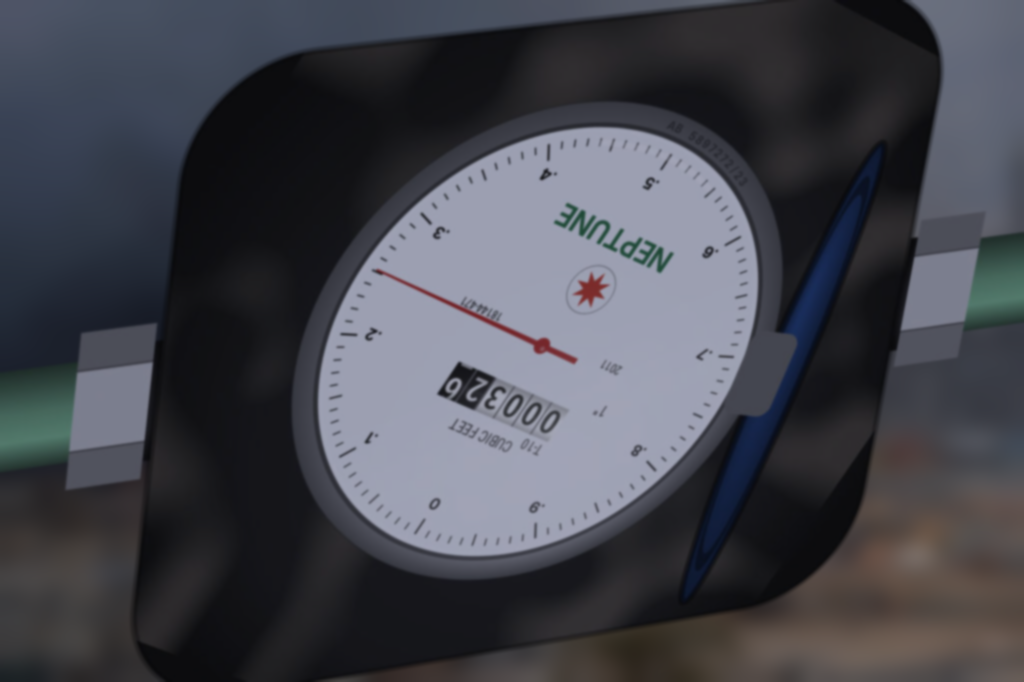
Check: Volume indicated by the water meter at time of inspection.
326.25 ft³
